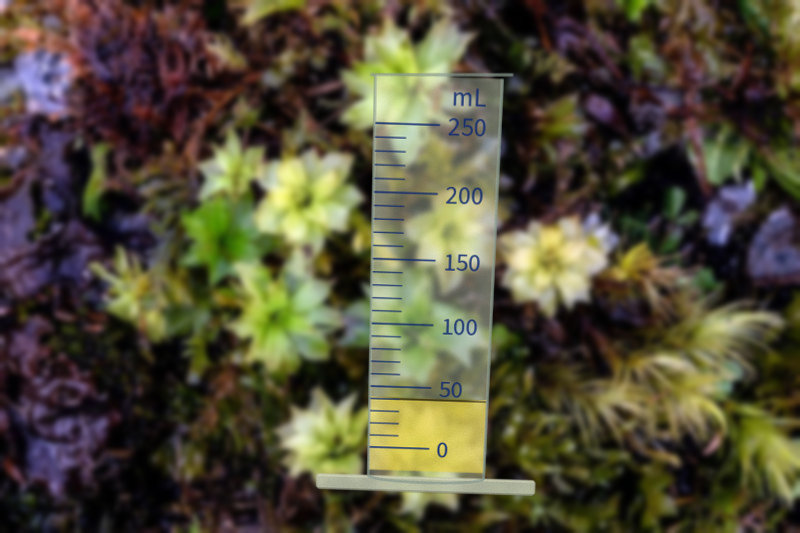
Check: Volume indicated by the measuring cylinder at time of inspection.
40 mL
